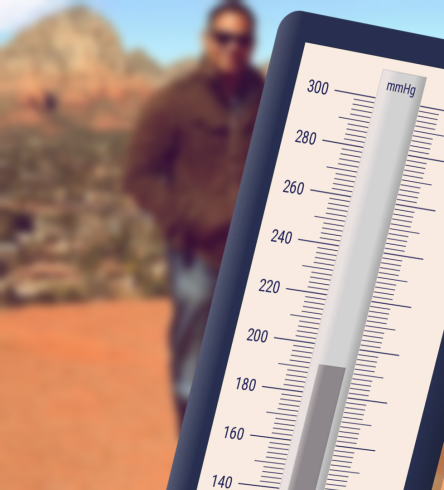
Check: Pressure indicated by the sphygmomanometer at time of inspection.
192 mmHg
